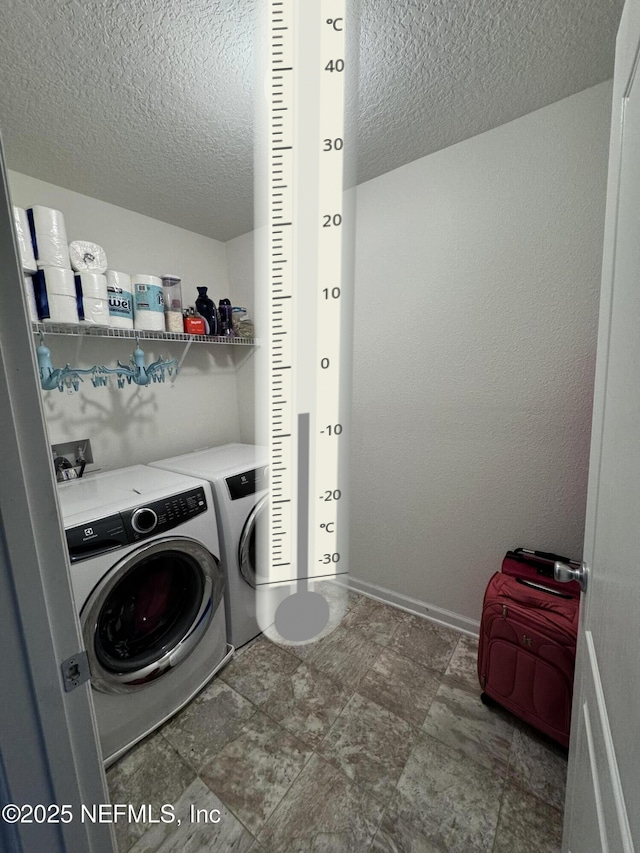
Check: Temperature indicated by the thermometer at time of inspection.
-7 °C
